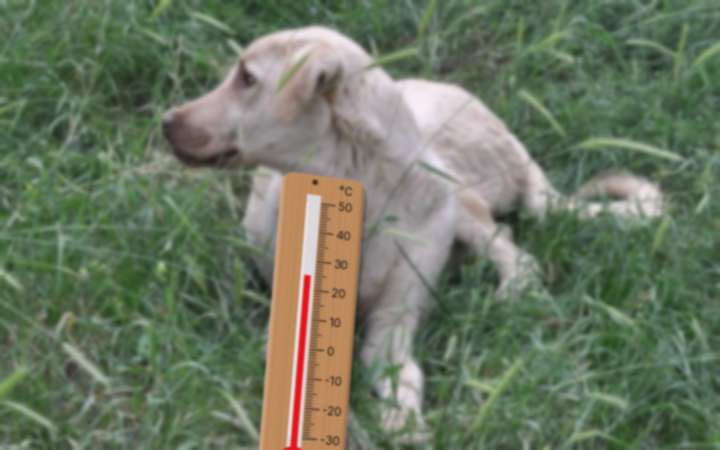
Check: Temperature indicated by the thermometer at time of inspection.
25 °C
